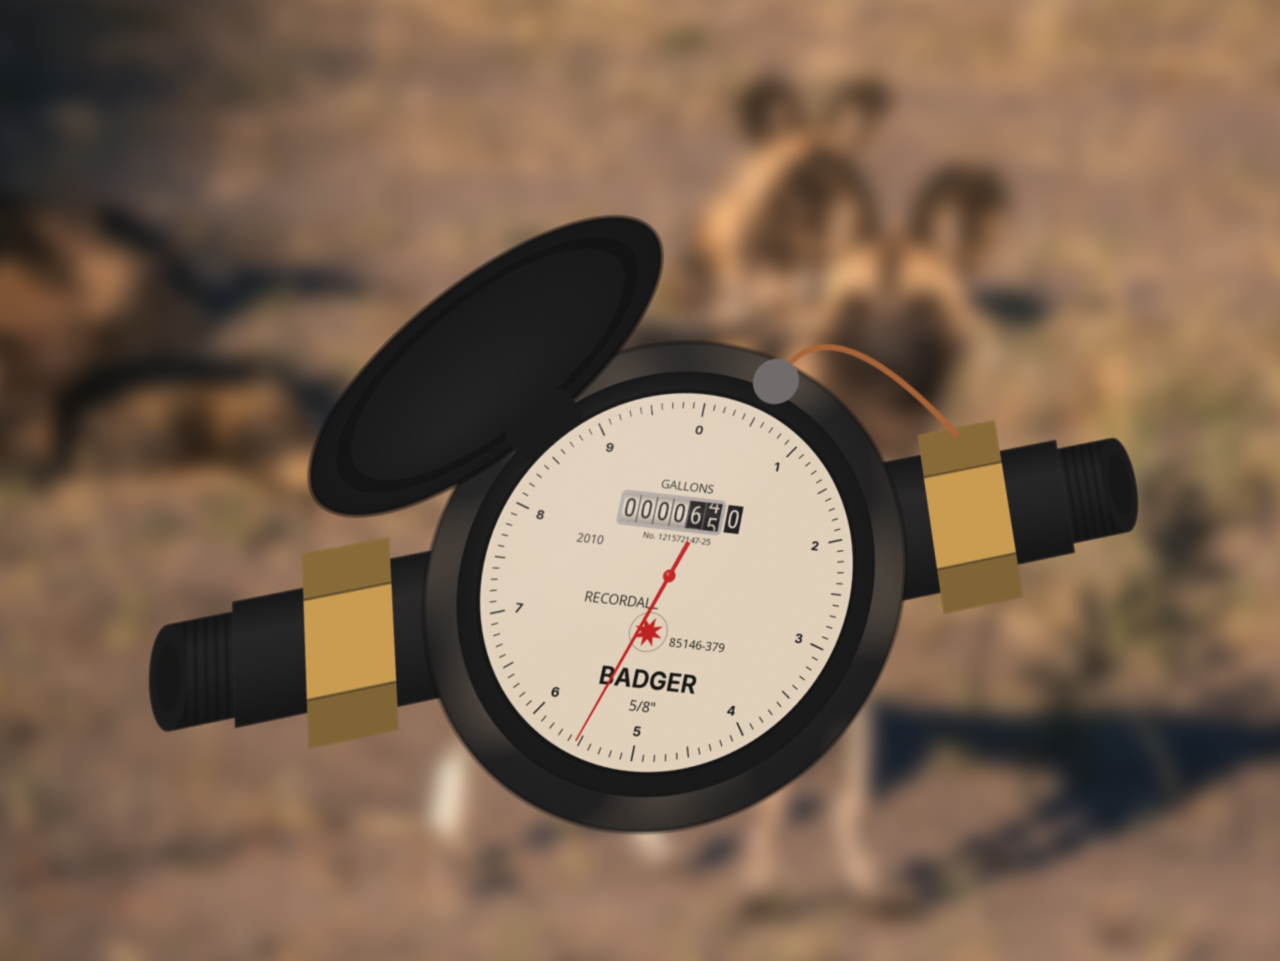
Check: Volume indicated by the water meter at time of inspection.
645.5 gal
